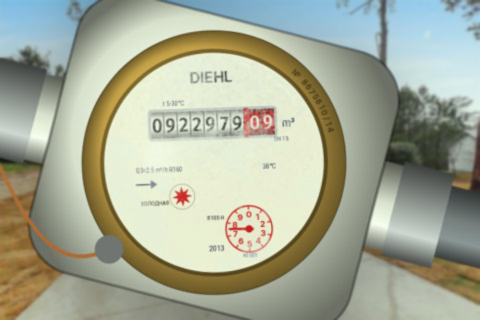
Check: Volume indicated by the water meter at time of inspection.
922979.097 m³
